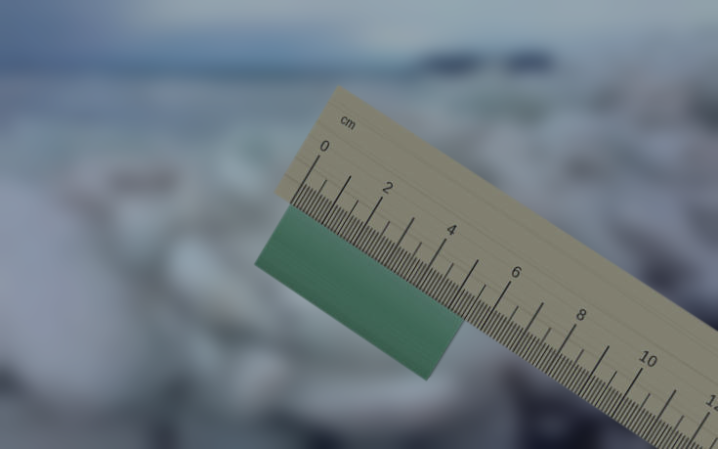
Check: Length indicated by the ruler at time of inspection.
5.5 cm
